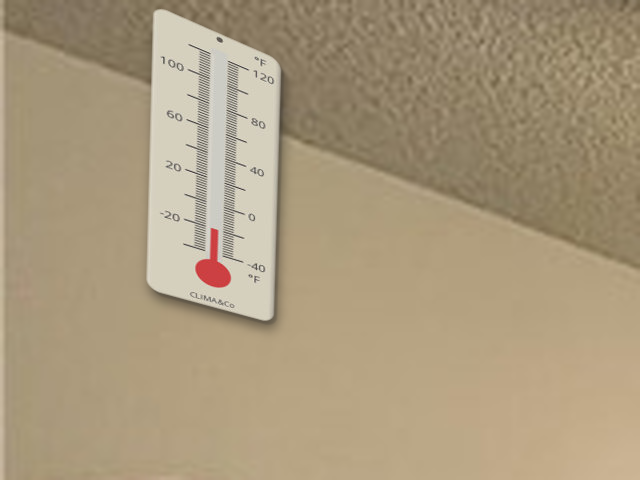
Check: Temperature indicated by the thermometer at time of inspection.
-20 °F
